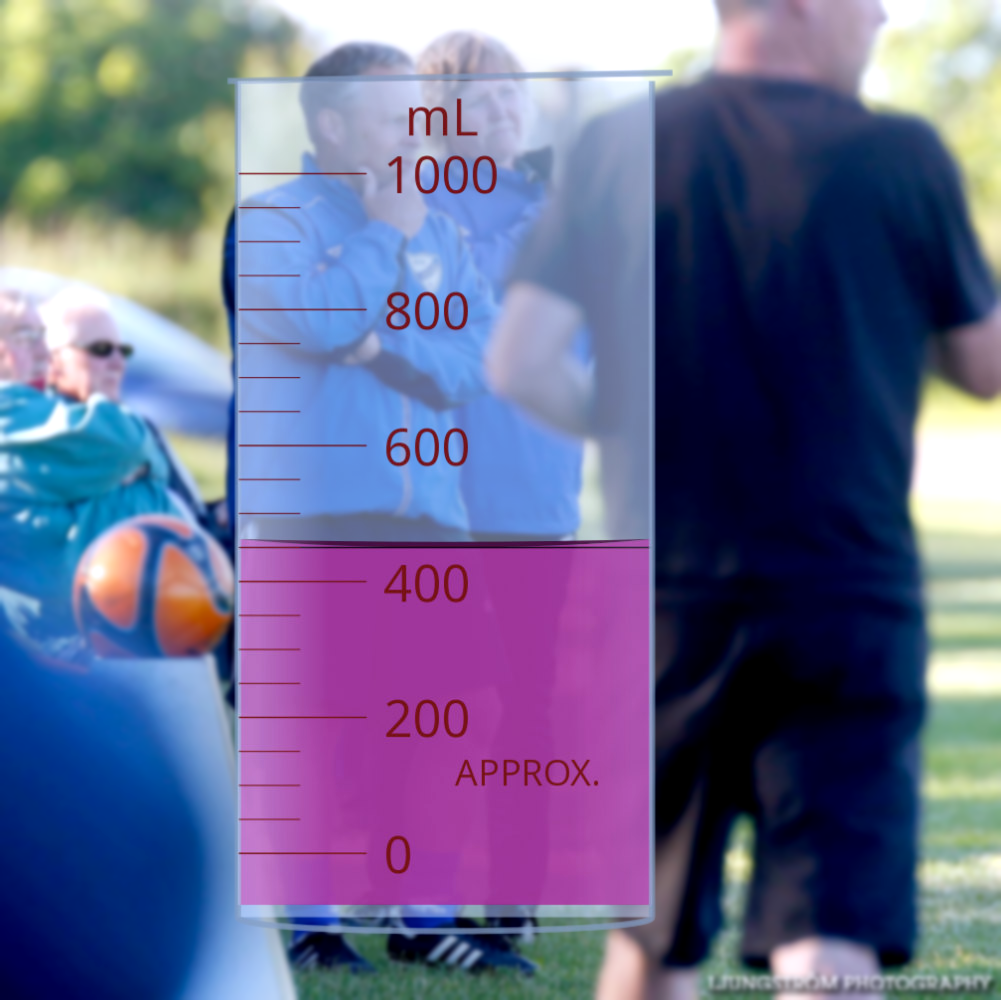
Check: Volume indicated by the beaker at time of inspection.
450 mL
